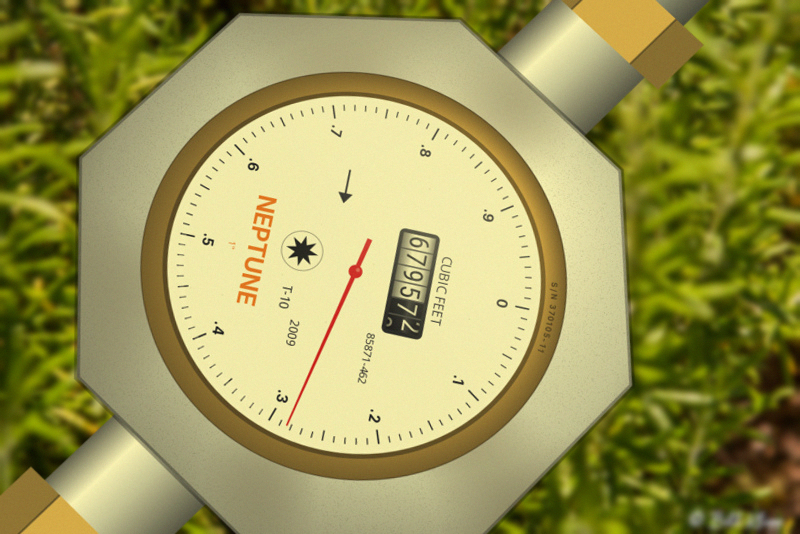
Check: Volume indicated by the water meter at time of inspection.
679572.28 ft³
